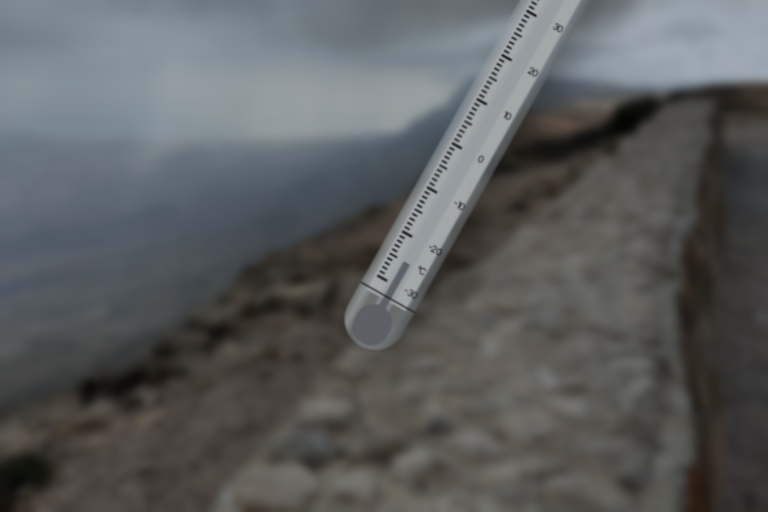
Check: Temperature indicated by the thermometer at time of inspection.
-25 °C
